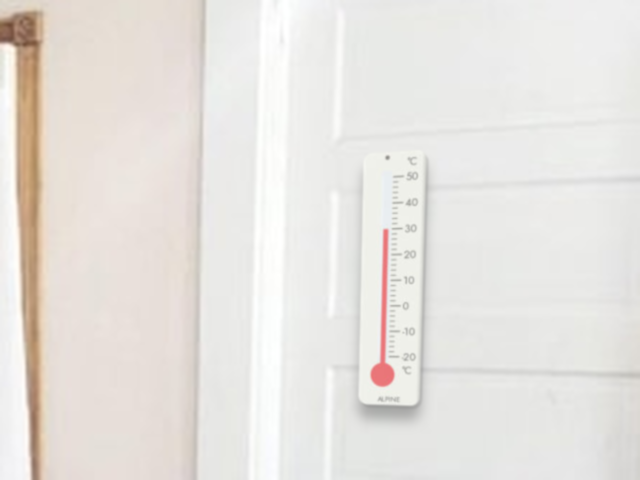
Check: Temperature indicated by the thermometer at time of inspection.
30 °C
